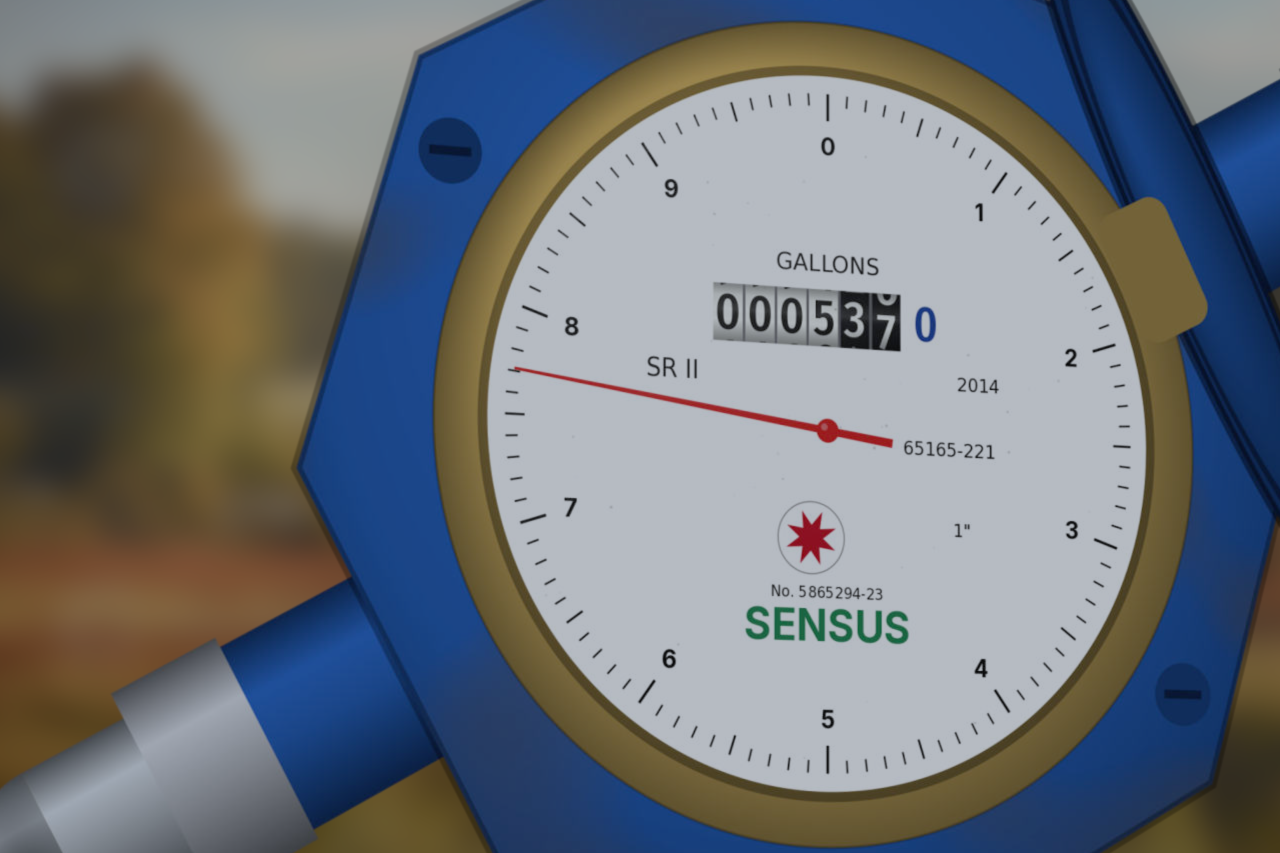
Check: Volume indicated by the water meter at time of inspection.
5367.7 gal
